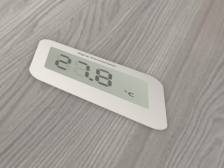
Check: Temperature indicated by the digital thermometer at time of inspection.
27.8 °C
